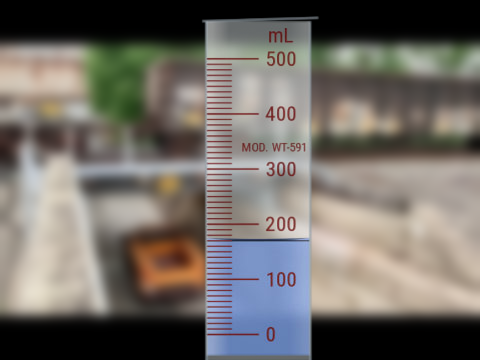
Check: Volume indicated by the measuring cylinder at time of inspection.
170 mL
